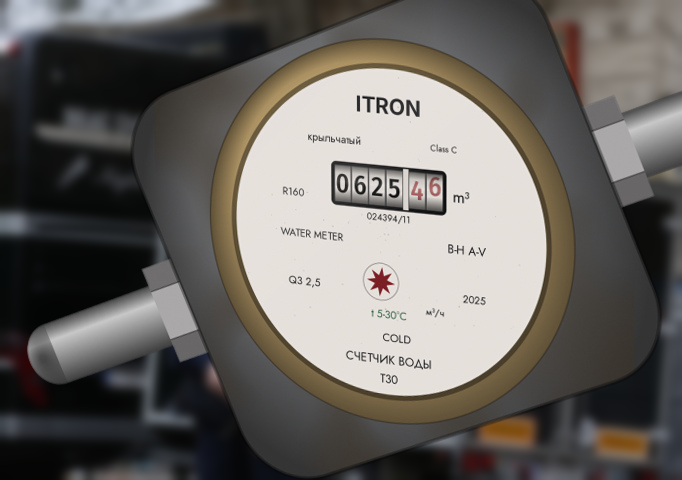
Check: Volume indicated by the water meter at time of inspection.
625.46 m³
